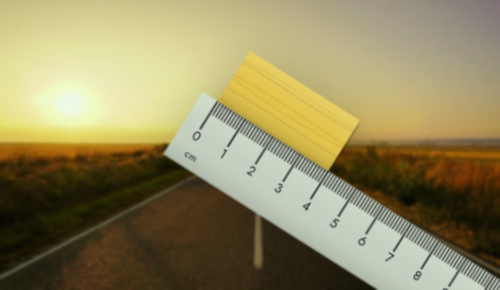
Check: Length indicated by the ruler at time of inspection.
4 cm
